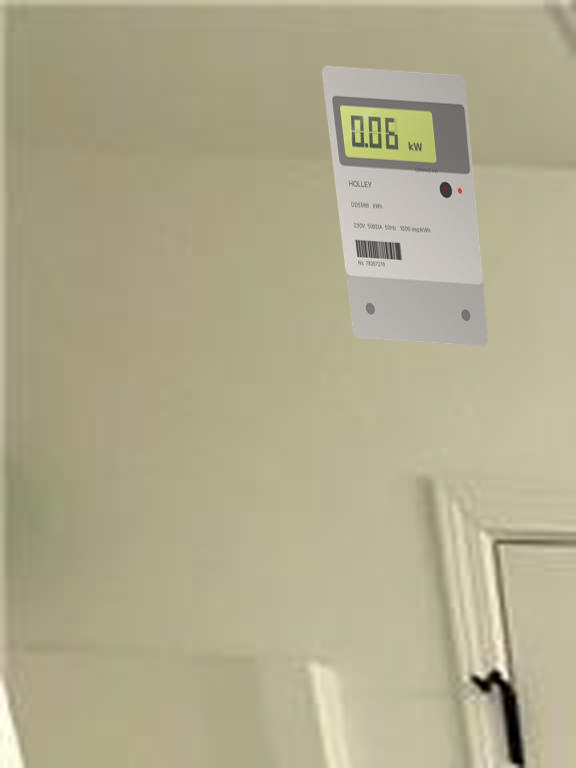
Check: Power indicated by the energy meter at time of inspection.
0.06 kW
